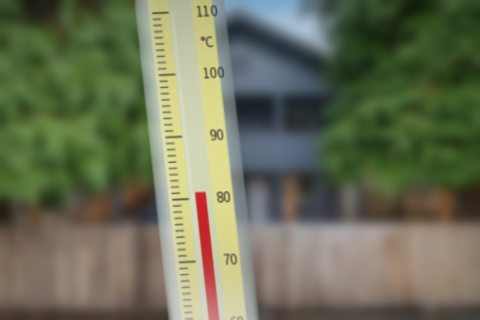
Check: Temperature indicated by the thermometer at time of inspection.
81 °C
